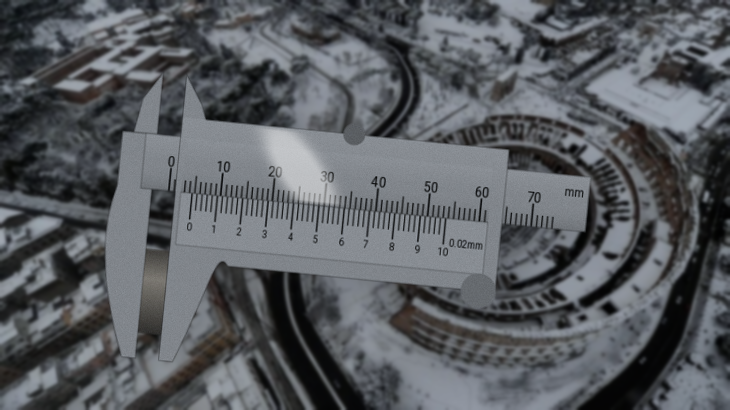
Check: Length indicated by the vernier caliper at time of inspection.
4.5 mm
